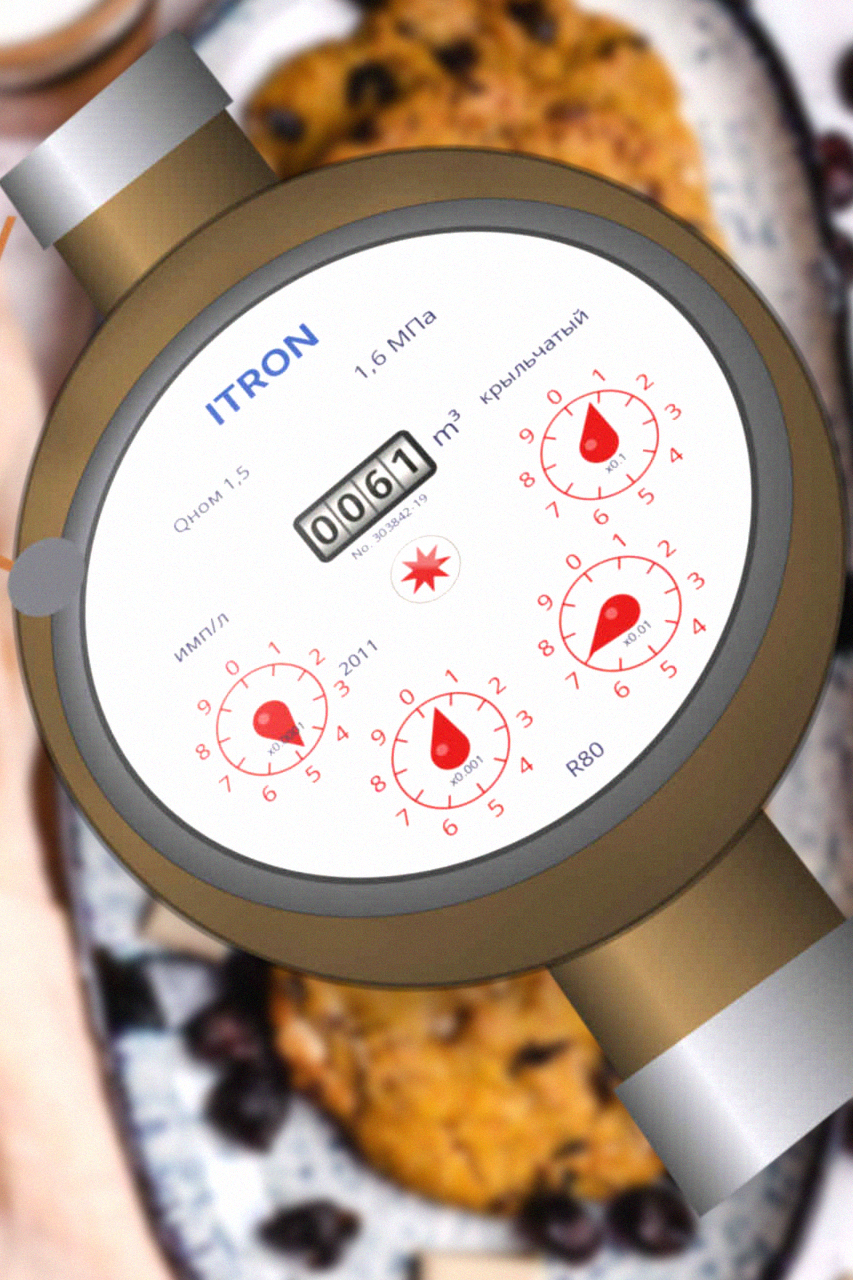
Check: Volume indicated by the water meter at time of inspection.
61.0704 m³
